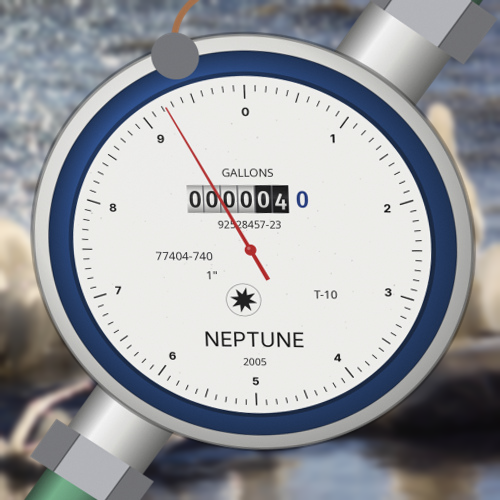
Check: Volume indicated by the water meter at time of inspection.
39.2 gal
